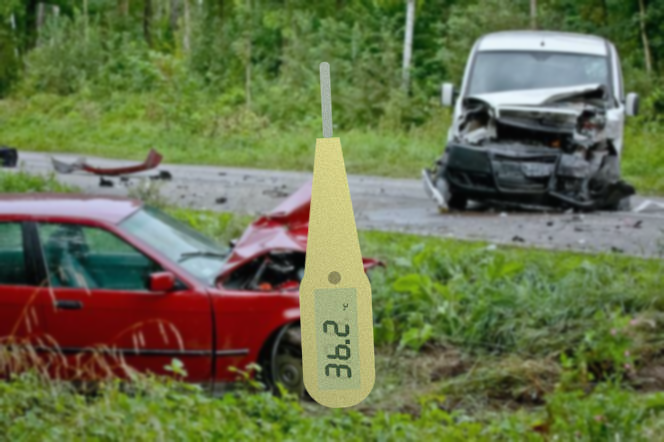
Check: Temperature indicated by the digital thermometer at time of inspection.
36.2 °C
